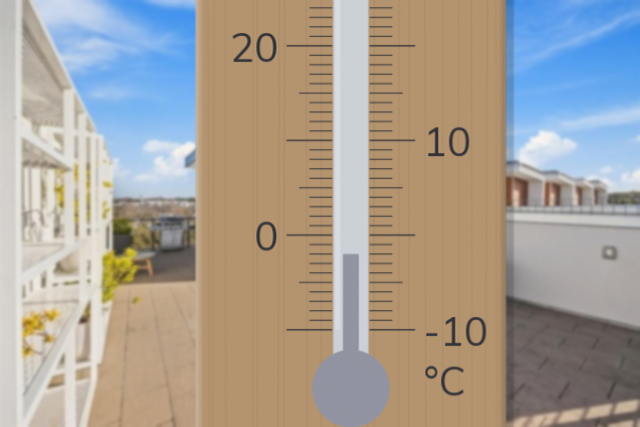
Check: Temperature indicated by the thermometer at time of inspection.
-2 °C
